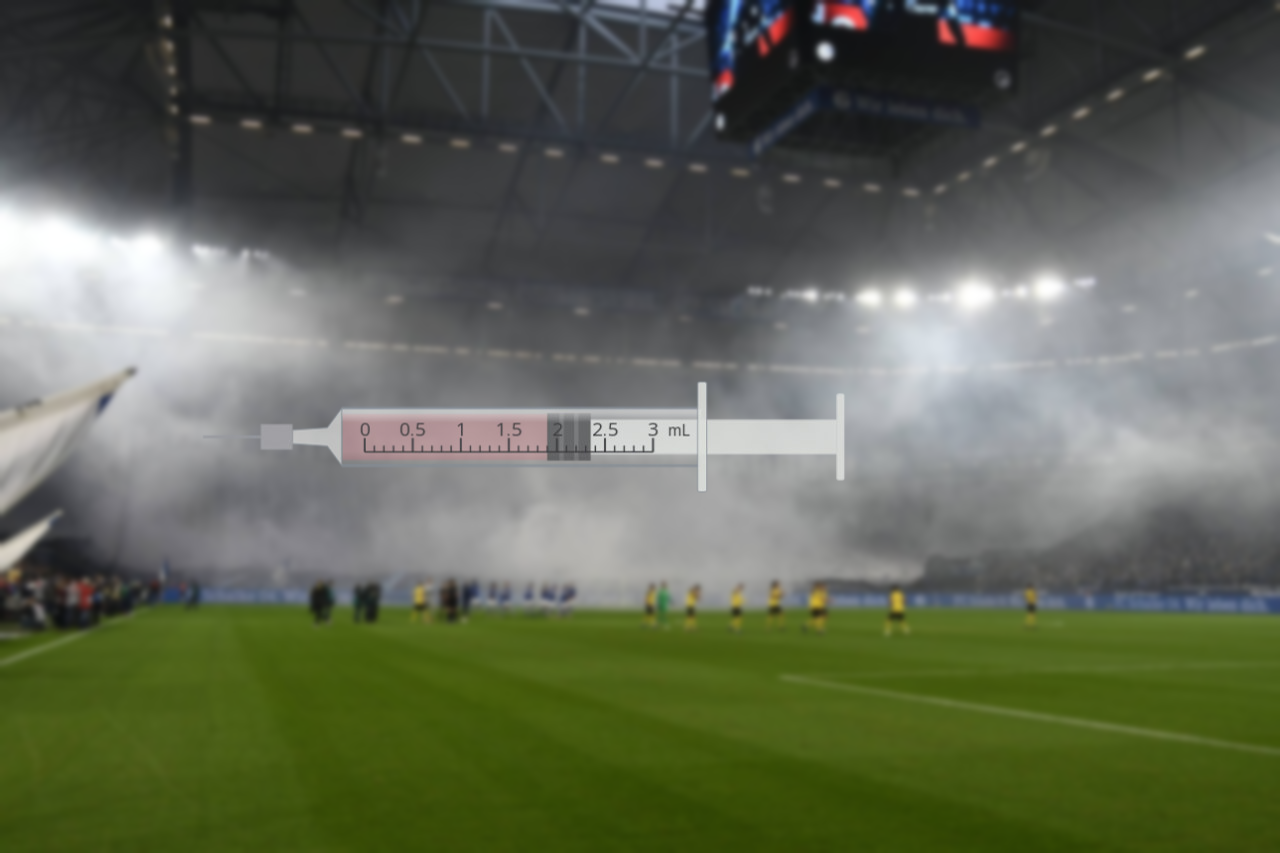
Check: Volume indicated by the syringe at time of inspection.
1.9 mL
